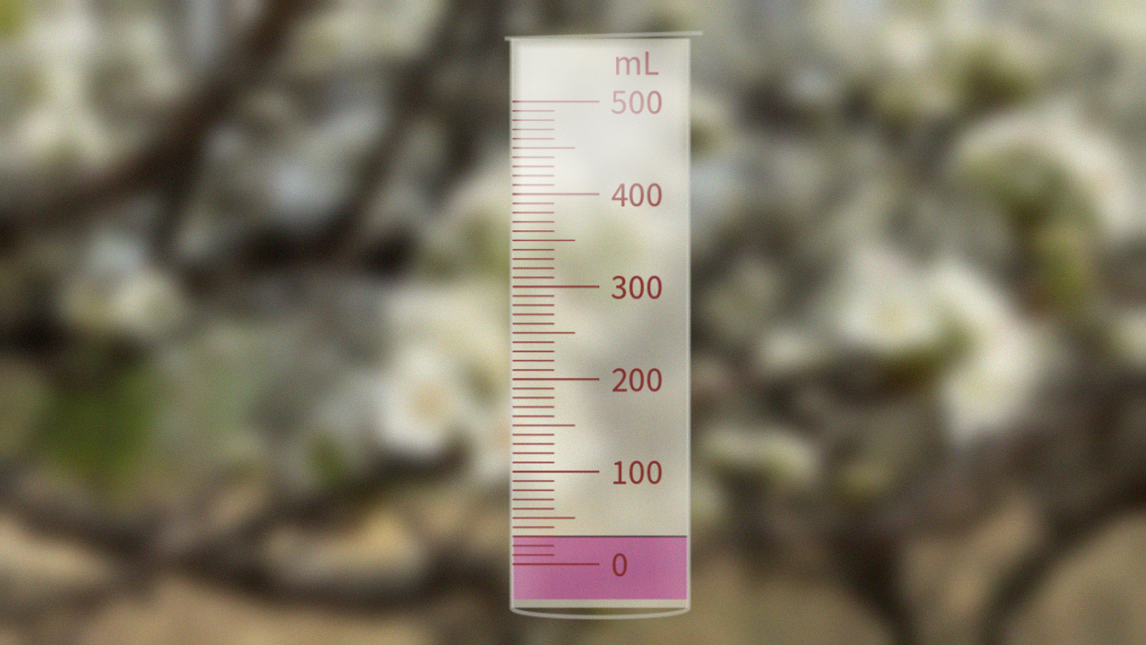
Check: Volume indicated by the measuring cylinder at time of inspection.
30 mL
